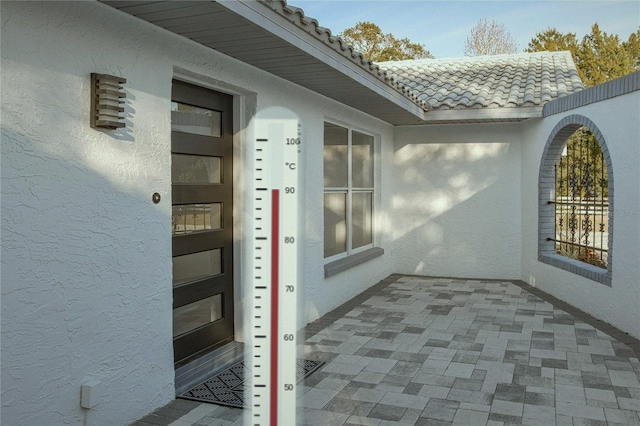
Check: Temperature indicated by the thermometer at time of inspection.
90 °C
